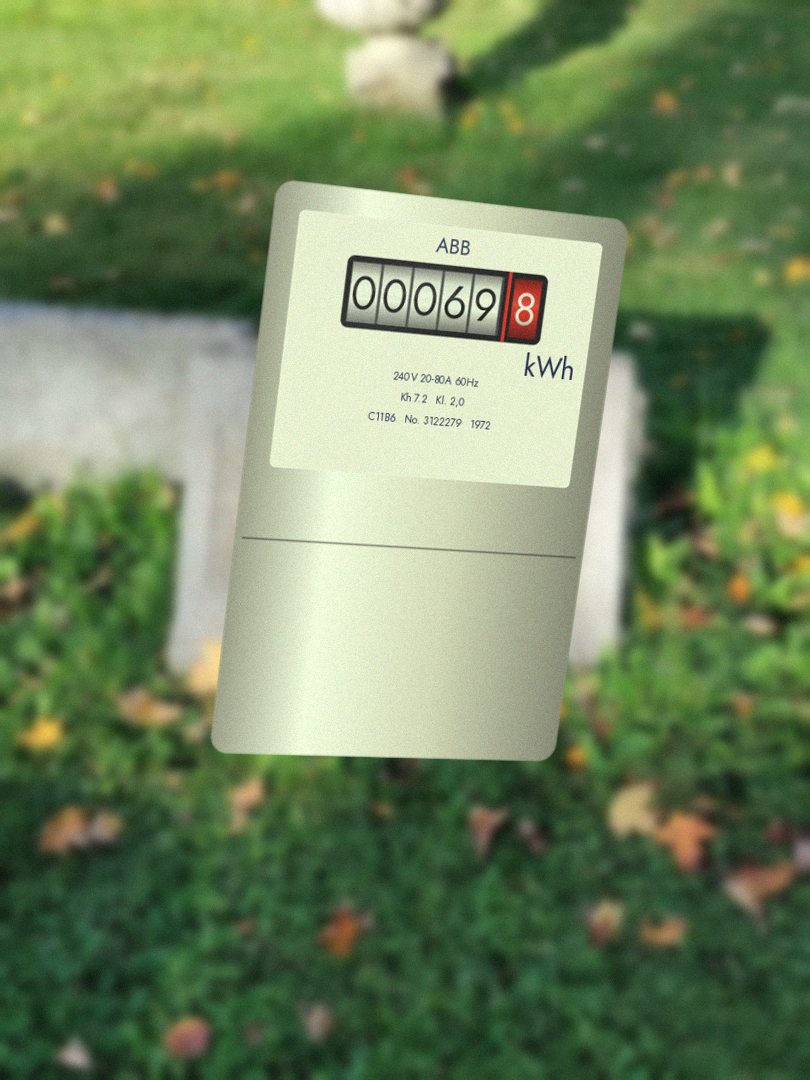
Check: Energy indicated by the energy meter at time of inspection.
69.8 kWh
